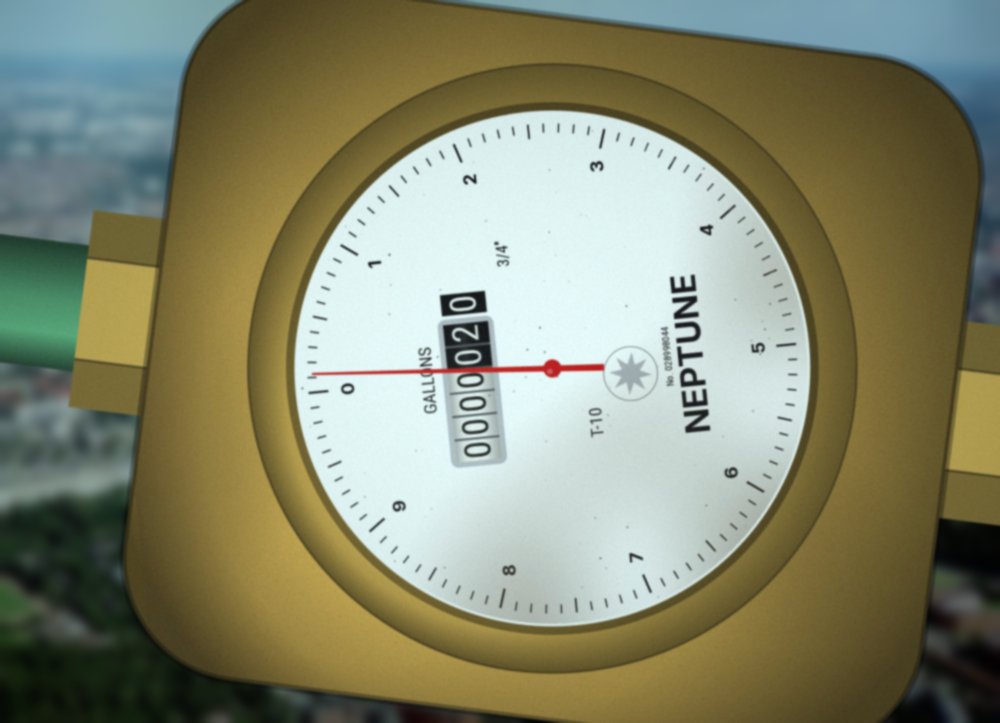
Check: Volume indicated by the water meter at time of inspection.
20.1 gal
